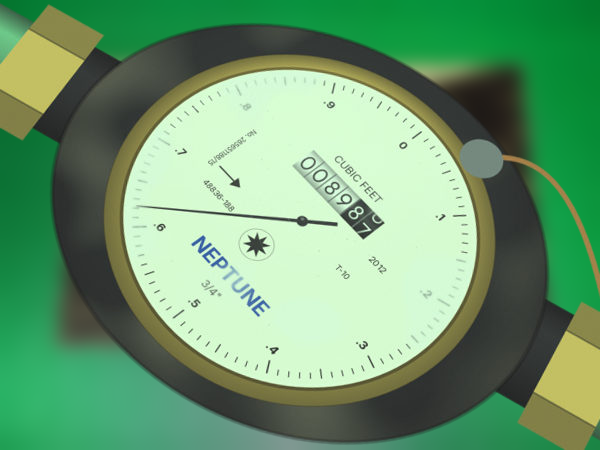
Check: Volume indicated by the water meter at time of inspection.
8986.62 ft³
